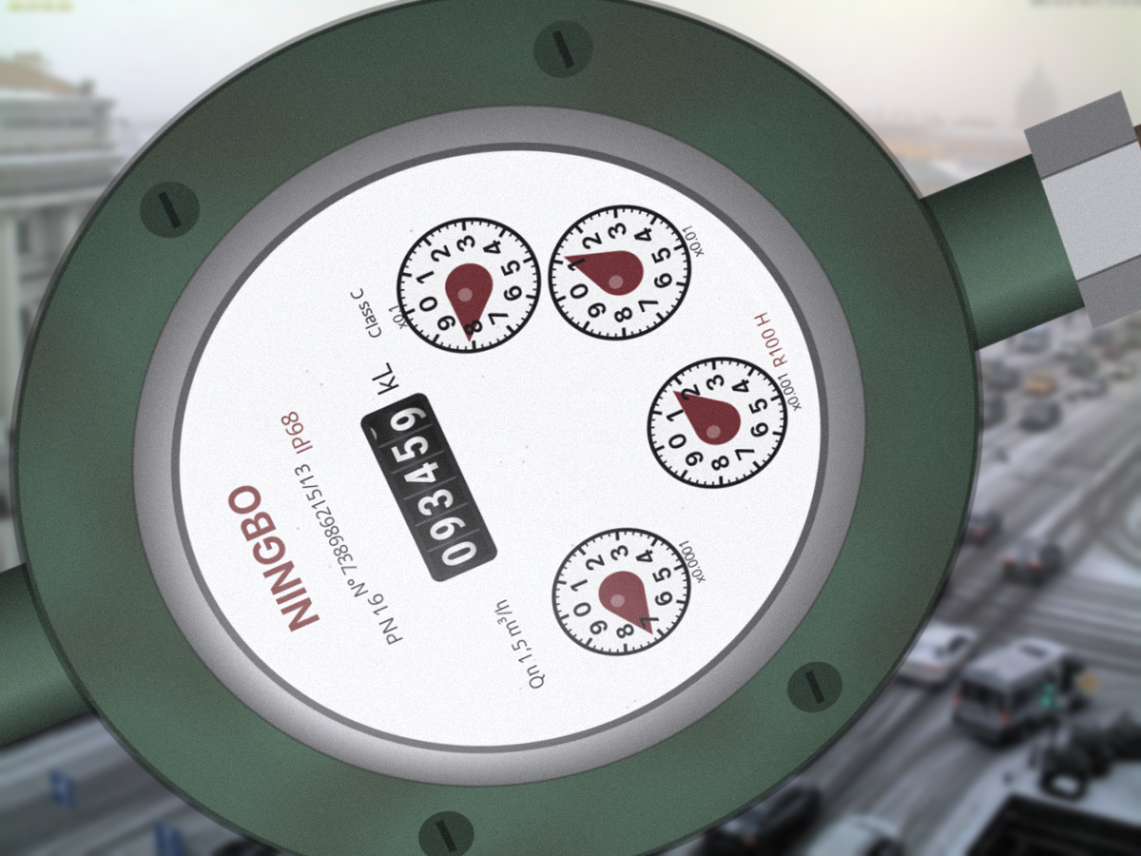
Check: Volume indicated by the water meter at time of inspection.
93458.8117 kL
